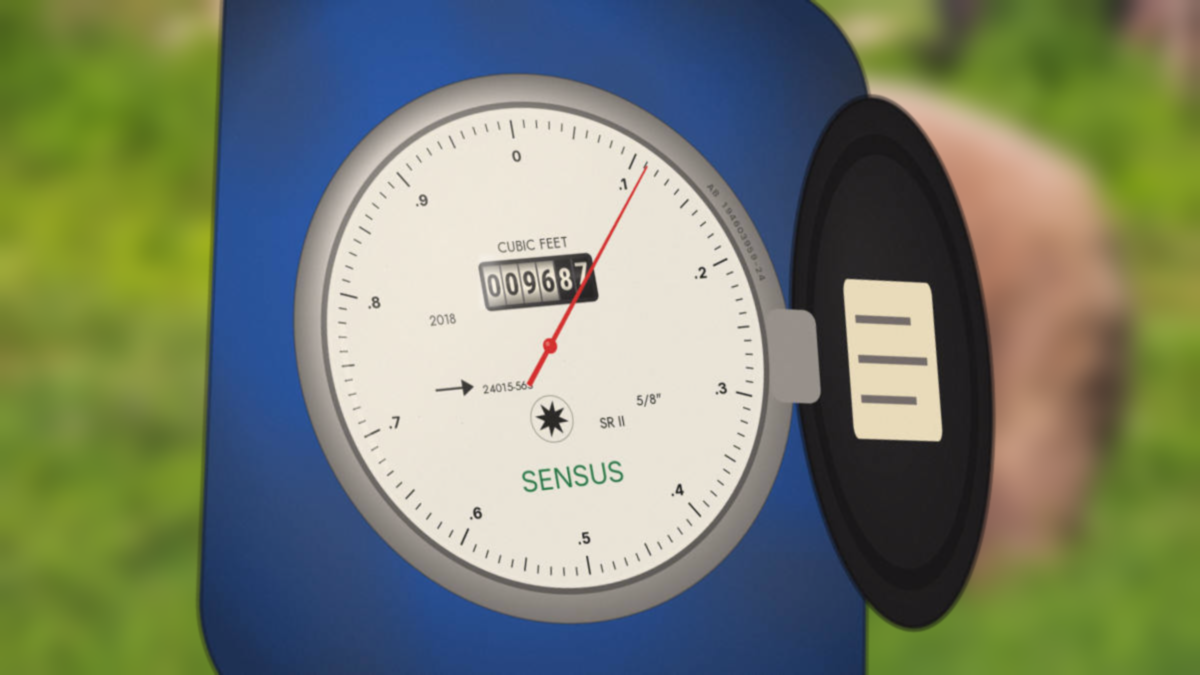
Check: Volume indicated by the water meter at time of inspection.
9687.11 ft³
